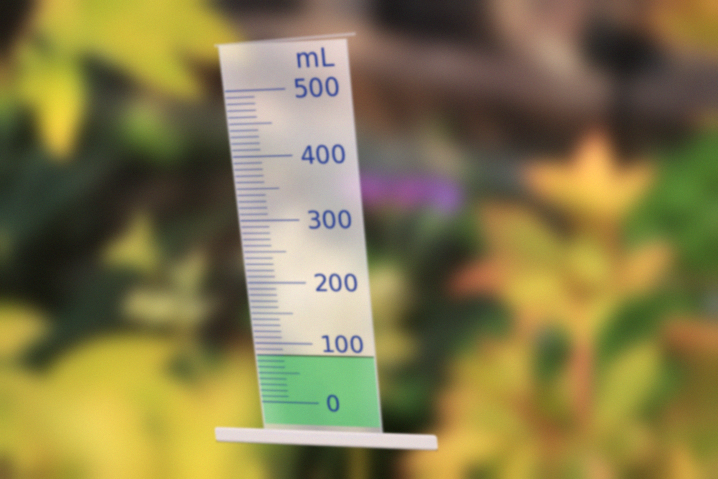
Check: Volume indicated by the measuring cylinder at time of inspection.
80 mL
